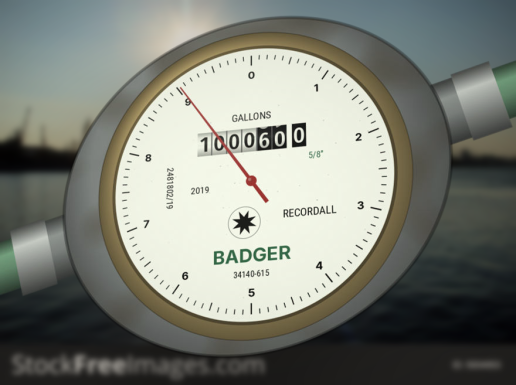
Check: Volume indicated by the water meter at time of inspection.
1000599.0 gal
